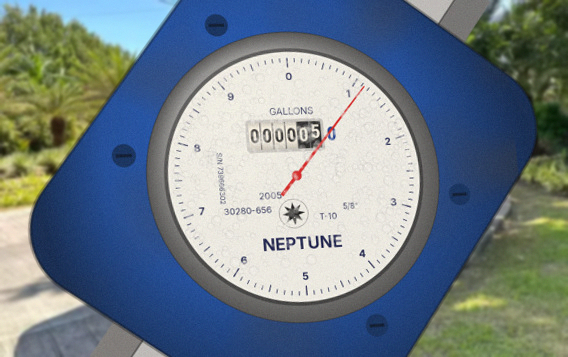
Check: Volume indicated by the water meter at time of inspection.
51.1 gal
